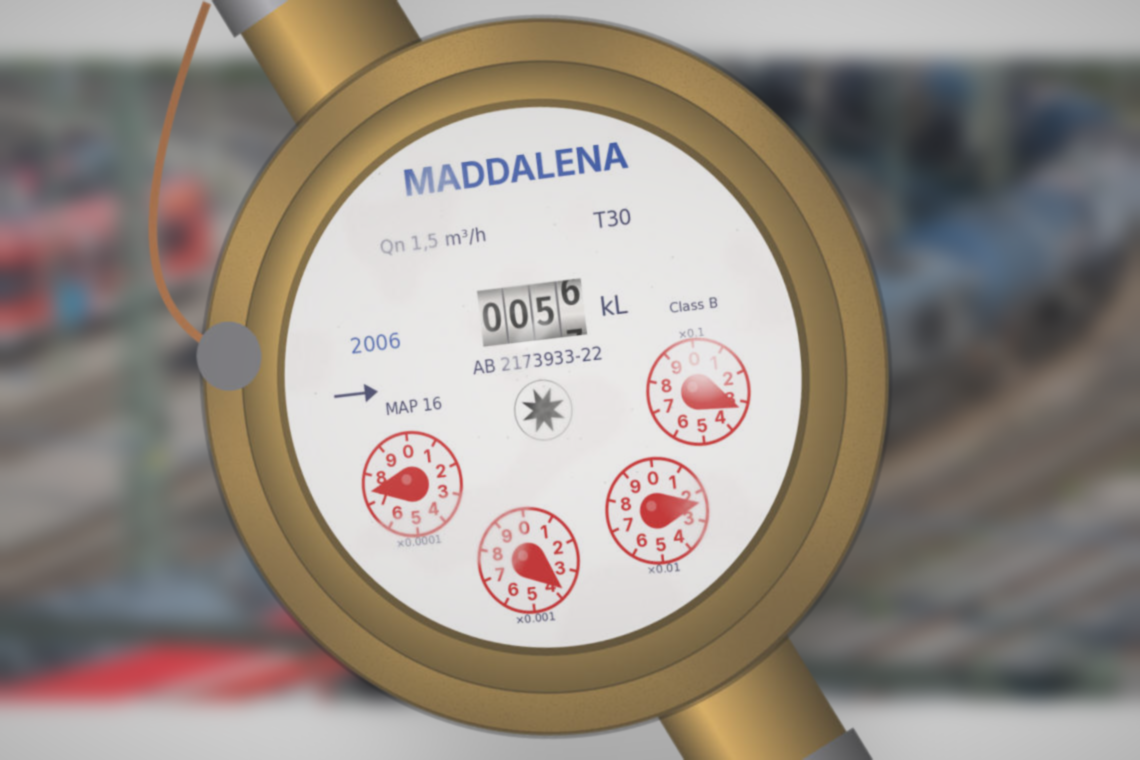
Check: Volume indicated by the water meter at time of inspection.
56.3237 kL
